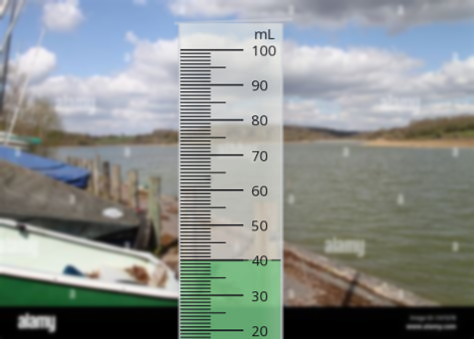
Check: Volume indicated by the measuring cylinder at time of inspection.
40 mL
